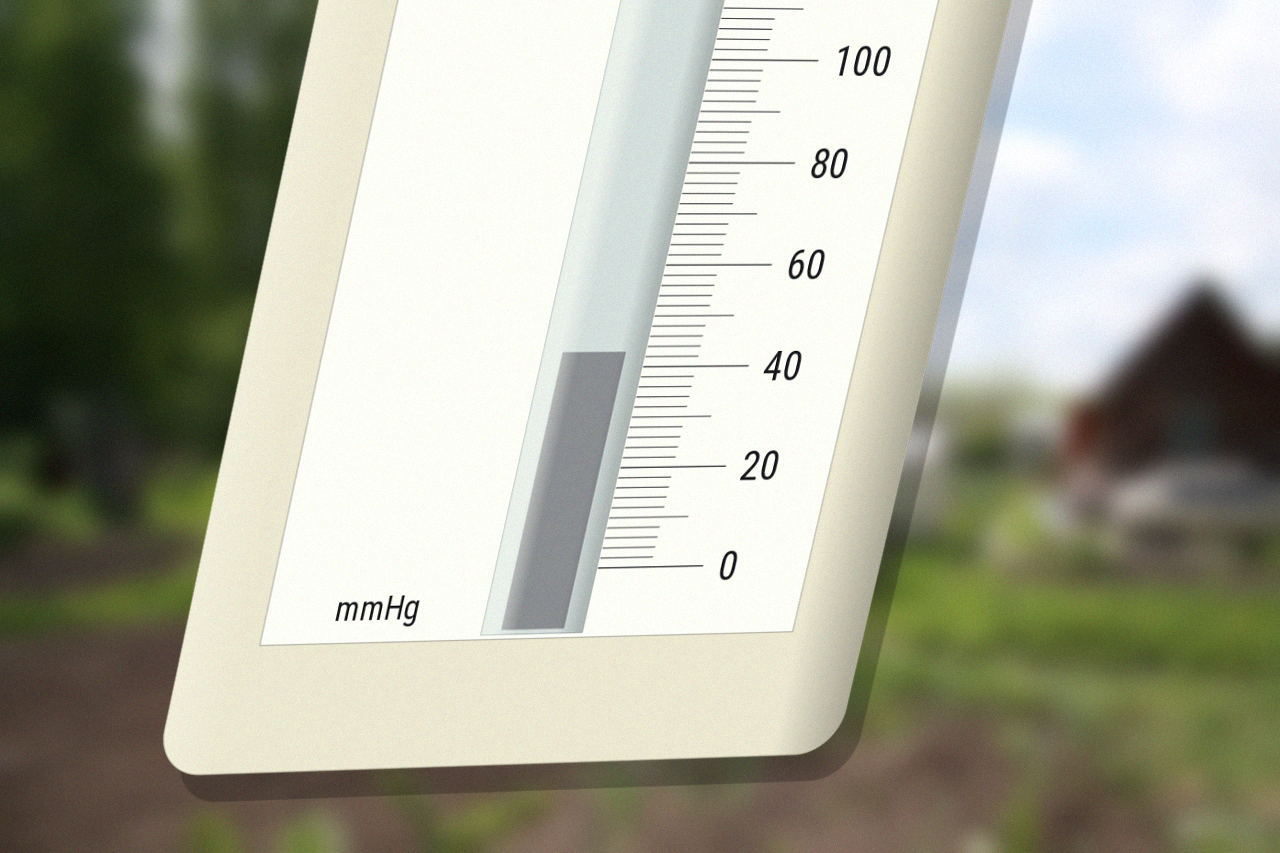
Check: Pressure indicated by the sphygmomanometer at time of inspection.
43 mmHg
